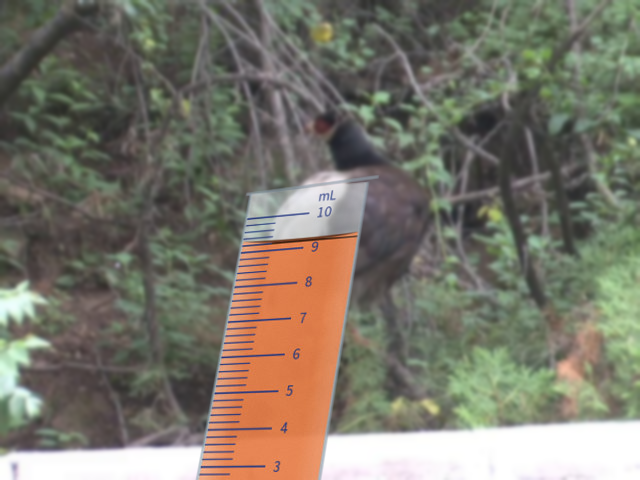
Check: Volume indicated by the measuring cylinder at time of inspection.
9.2 mL
